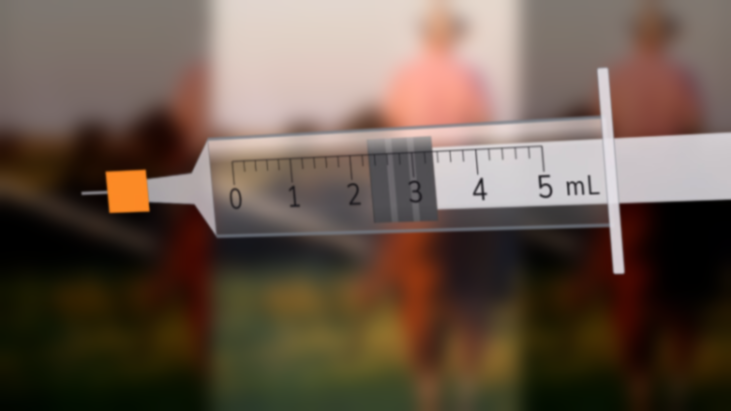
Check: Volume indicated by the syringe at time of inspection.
2.3 mL
